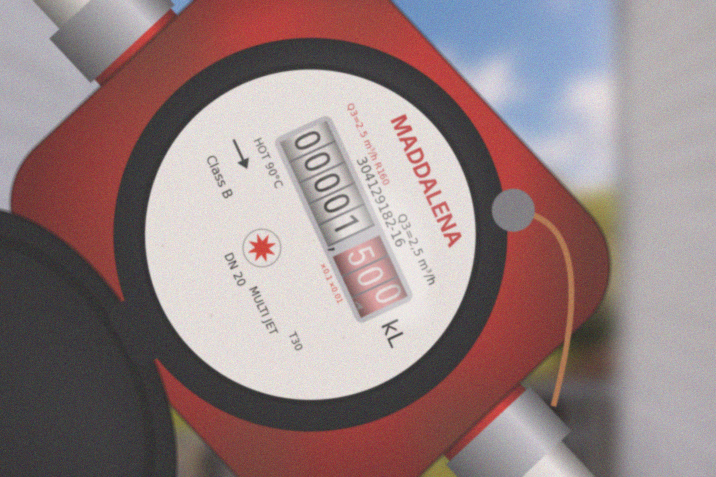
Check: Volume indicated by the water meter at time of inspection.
1.500 kL
